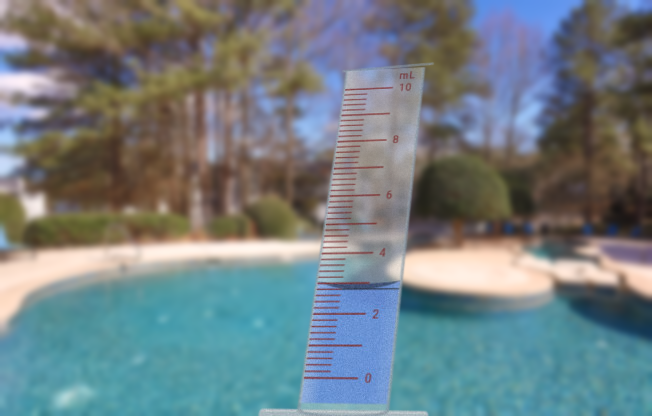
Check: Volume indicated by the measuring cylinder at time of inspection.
2.8 mL
